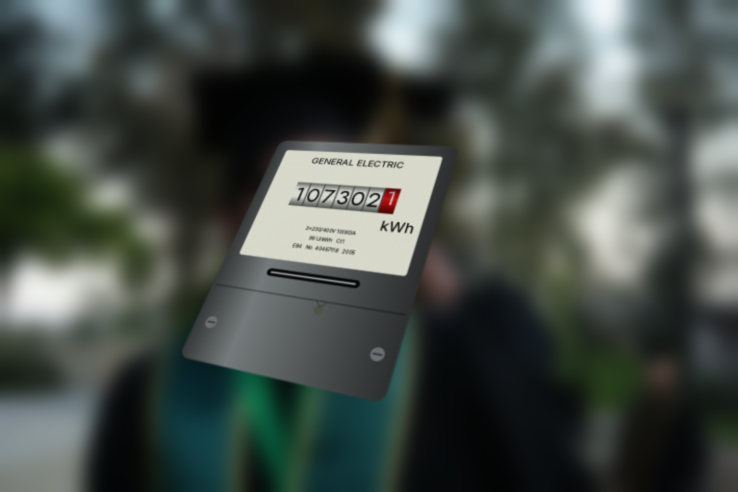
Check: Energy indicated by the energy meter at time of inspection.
107302.1 kWh
